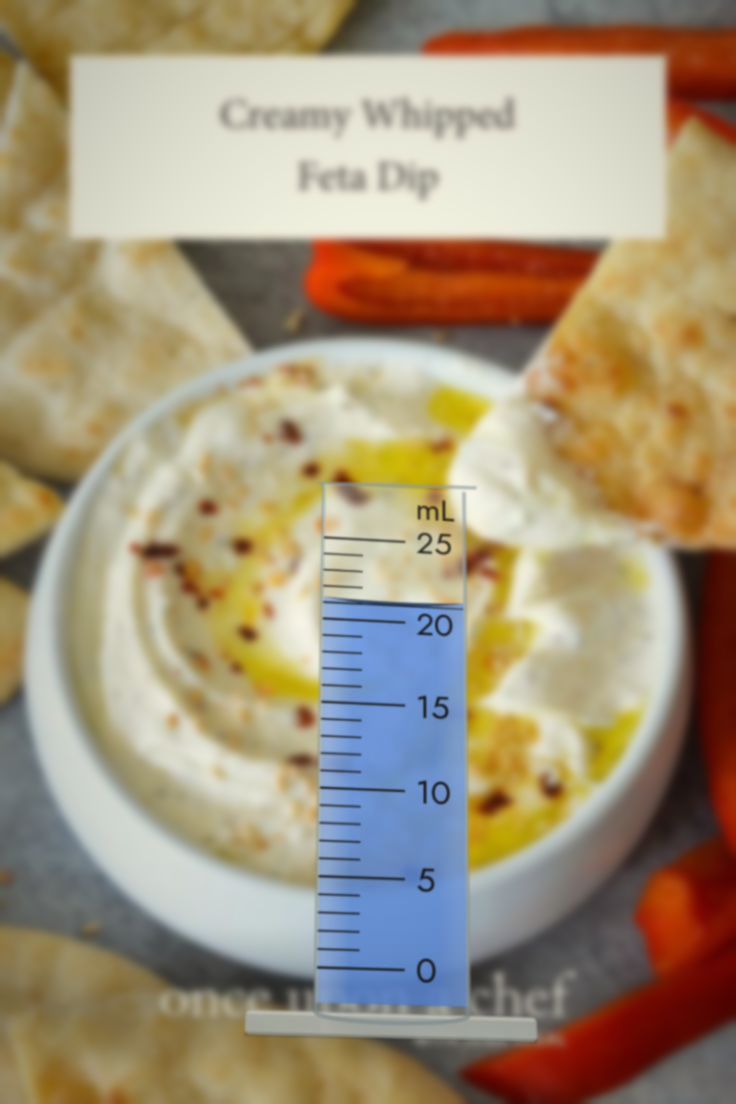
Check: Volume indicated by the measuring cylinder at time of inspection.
21 mL
